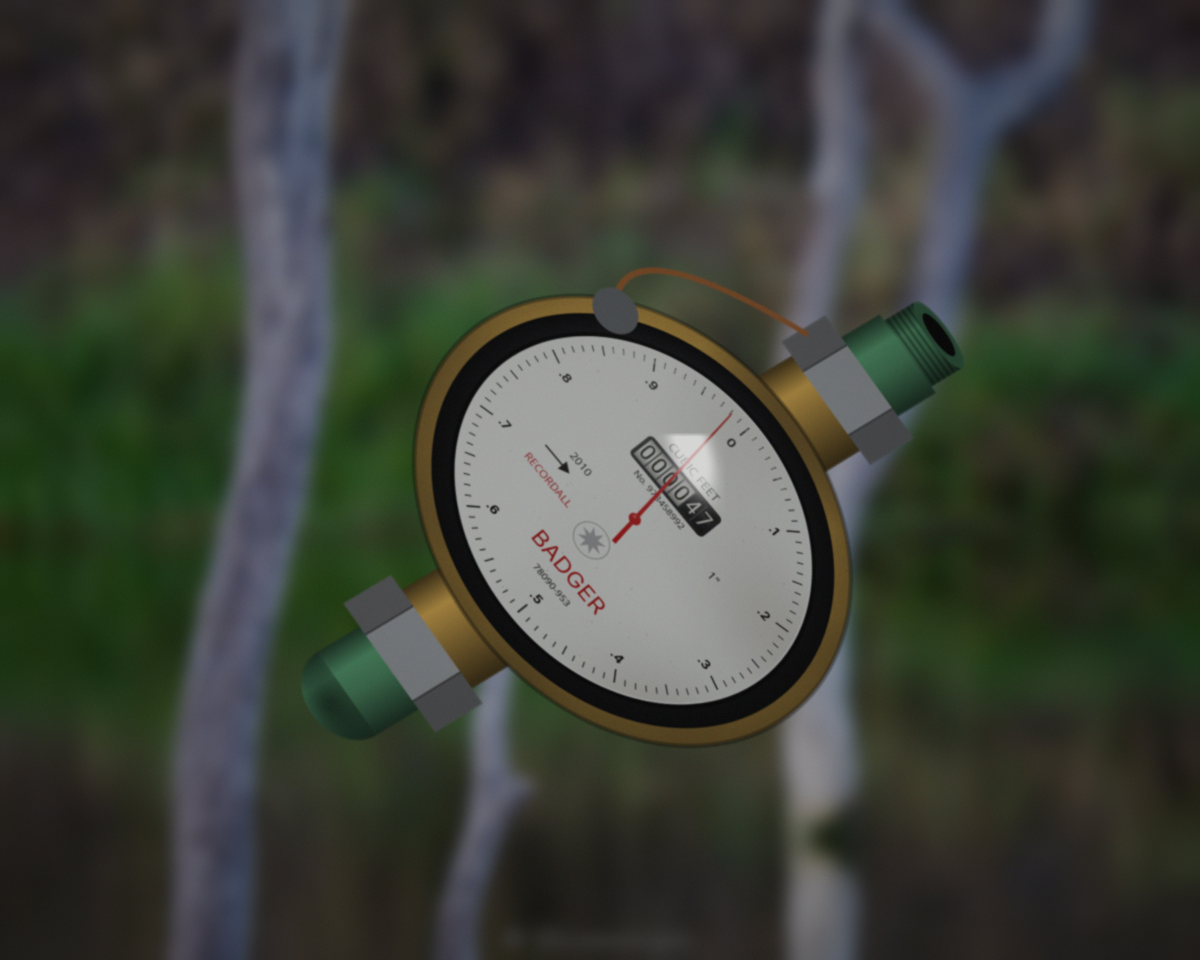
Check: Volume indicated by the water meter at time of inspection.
46.98 ft³
